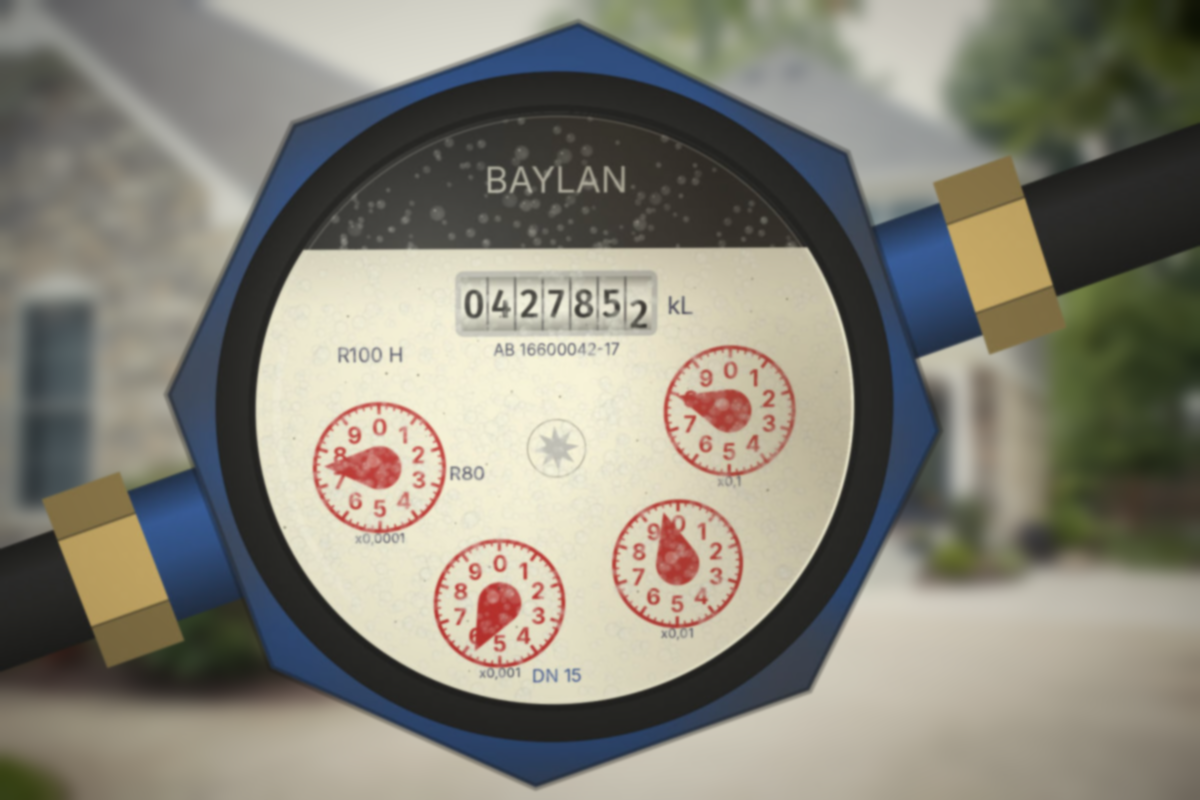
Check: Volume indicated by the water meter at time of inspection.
427851.7957 kL
